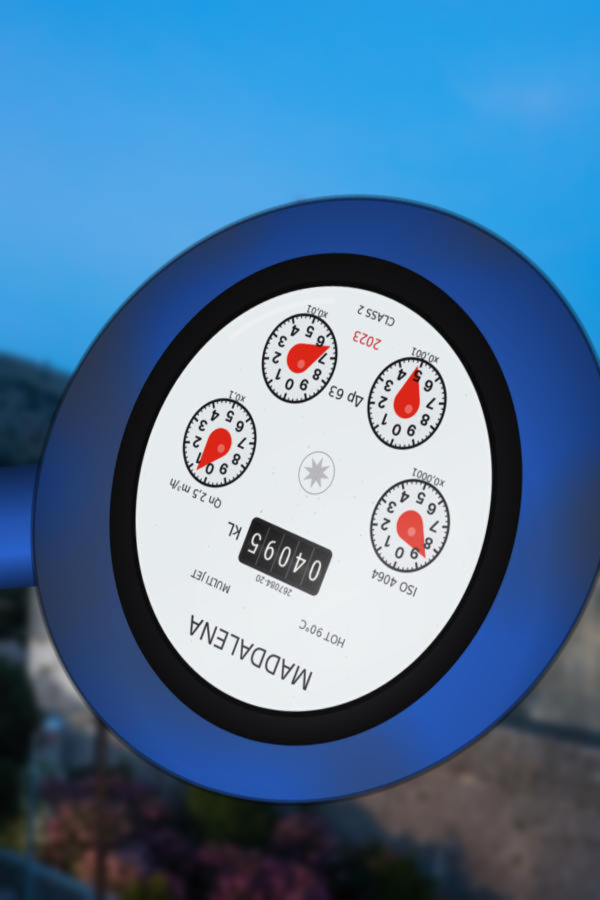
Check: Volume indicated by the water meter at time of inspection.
4095.0648 kL
